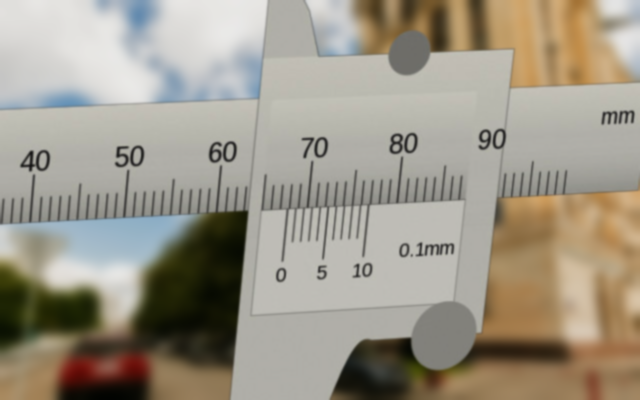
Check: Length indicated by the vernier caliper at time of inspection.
67.8 mm
